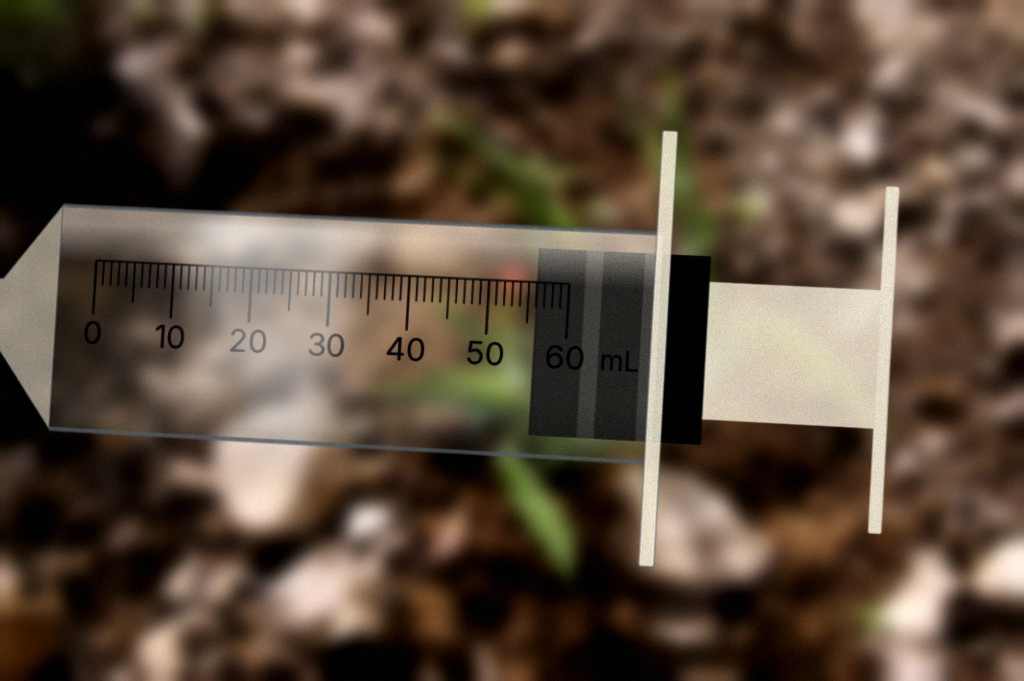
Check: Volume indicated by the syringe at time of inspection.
56 mL
